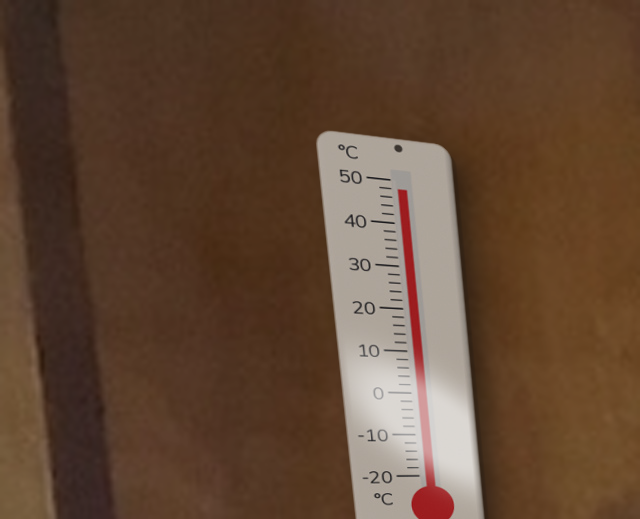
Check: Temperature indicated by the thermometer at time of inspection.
48 °C
